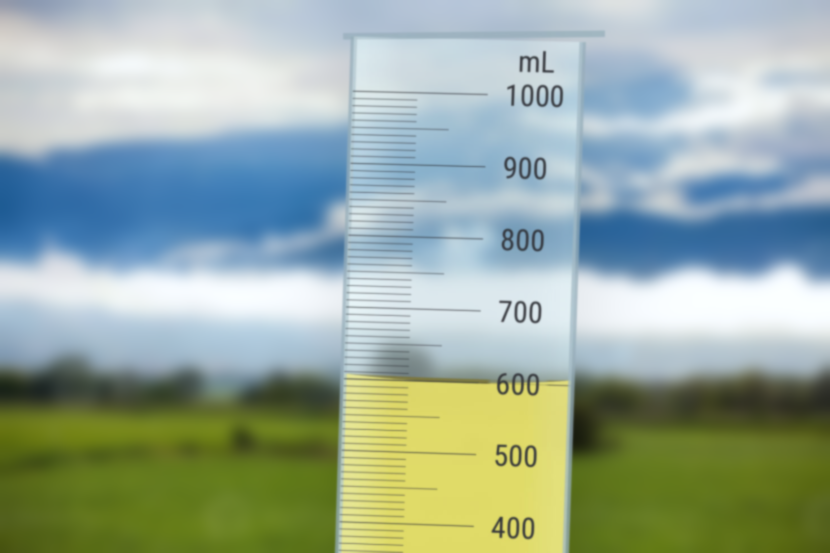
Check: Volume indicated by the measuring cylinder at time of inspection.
600 mL
